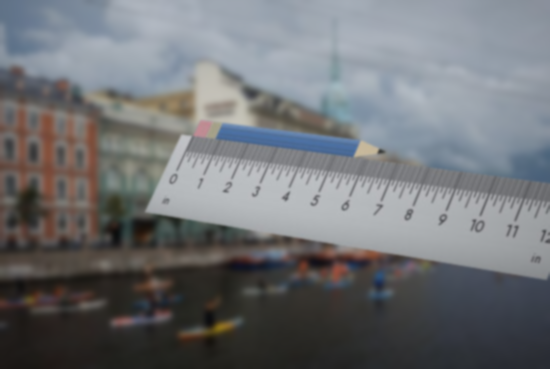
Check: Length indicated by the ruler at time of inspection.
6.5 in
